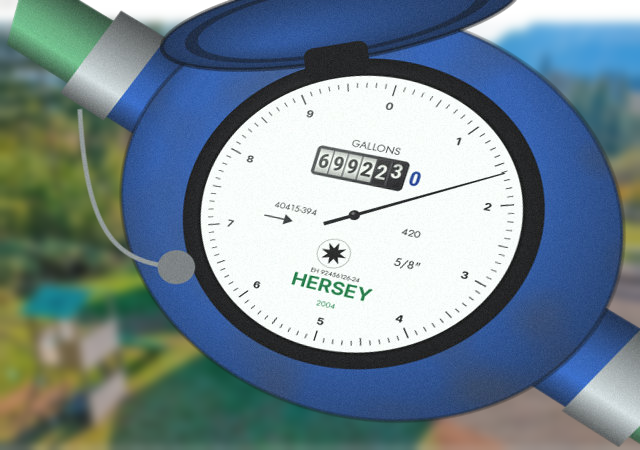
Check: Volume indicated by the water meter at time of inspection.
6992231.6 gal
